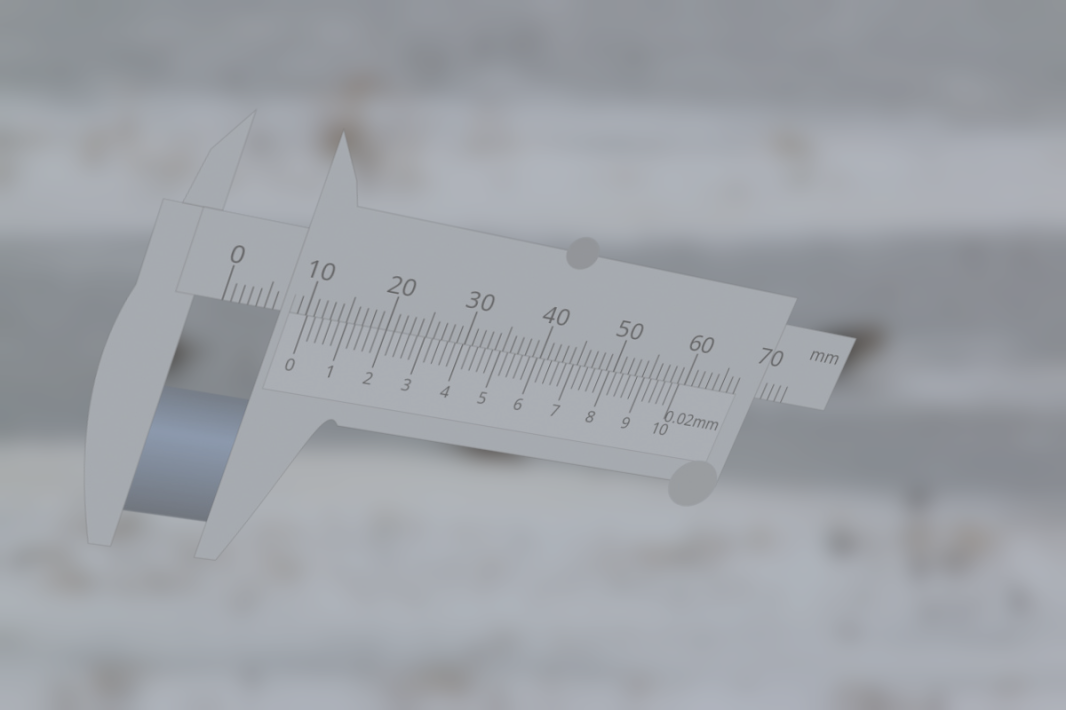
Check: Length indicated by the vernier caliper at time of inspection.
10.2 mm
